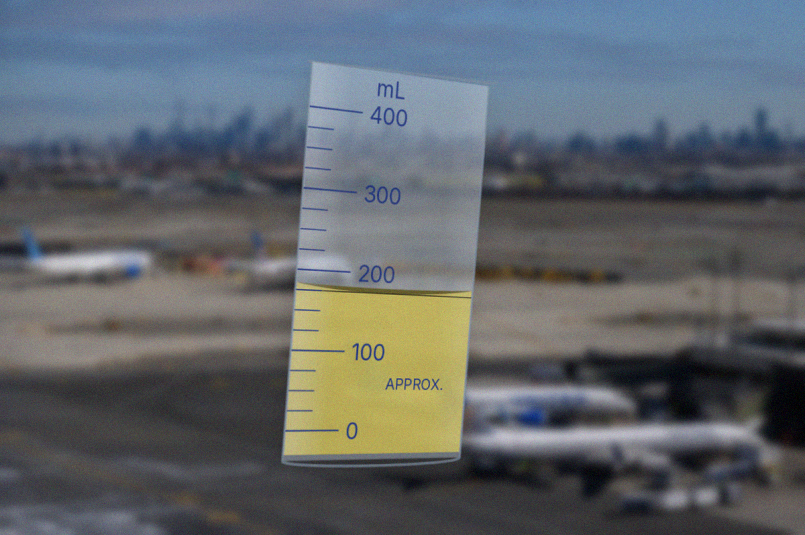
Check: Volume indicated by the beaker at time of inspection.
175 mL
